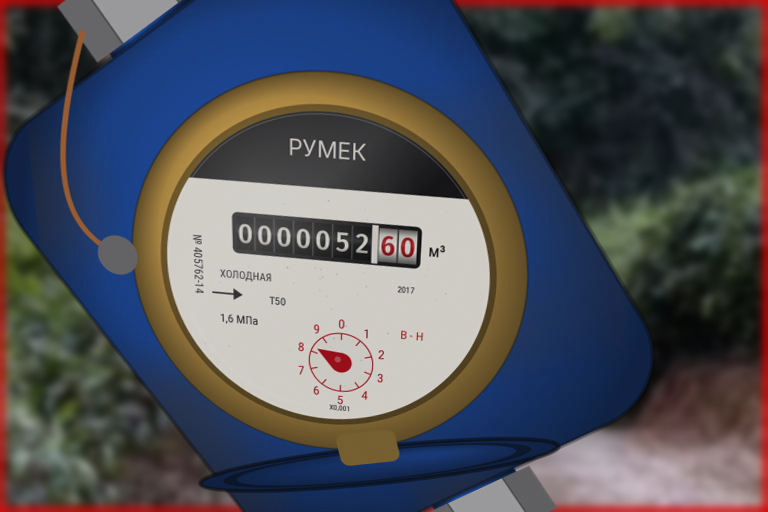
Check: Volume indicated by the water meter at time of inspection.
52.608 m³
